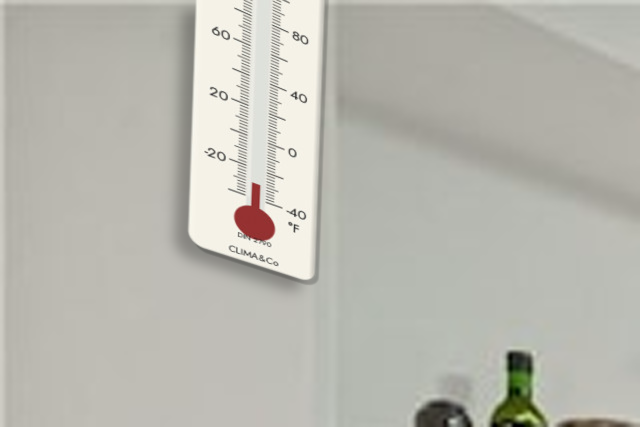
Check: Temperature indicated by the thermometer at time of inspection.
-30 °F
